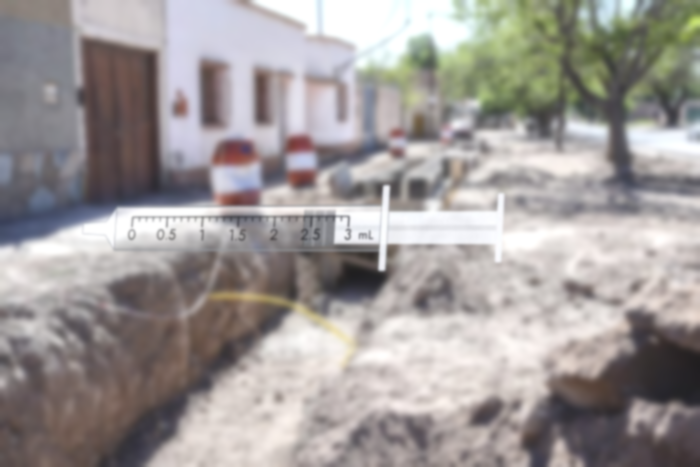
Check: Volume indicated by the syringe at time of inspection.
2.4 mL
